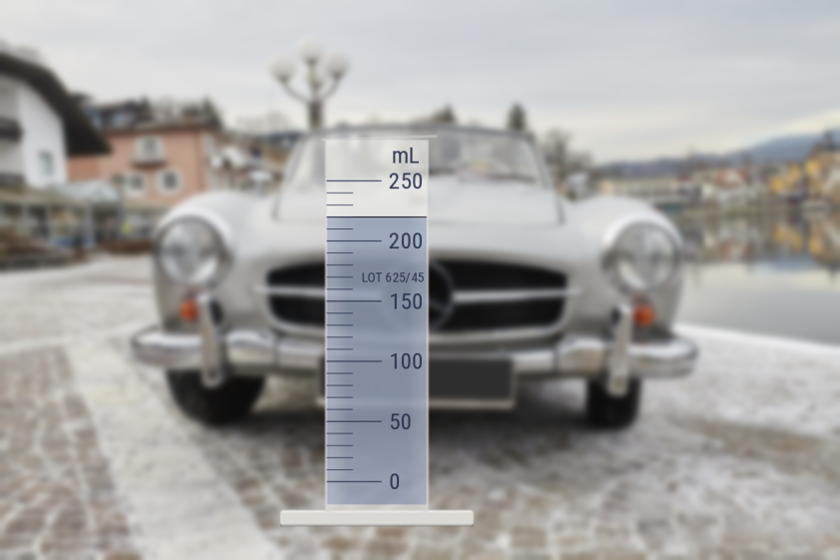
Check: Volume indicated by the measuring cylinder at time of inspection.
220 mL
